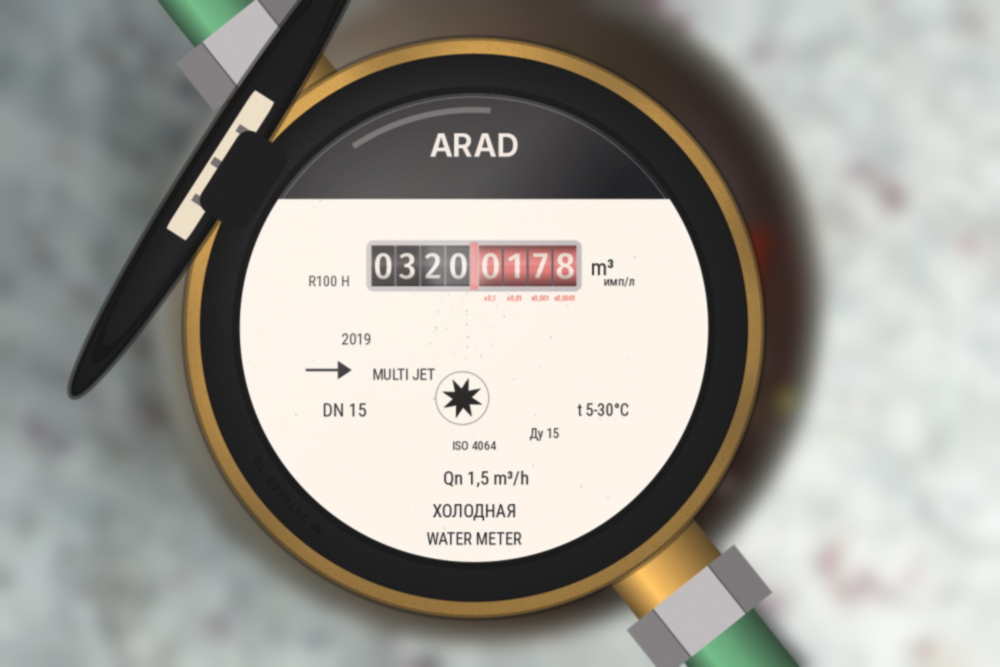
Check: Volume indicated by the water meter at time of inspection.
320.0178 m³
